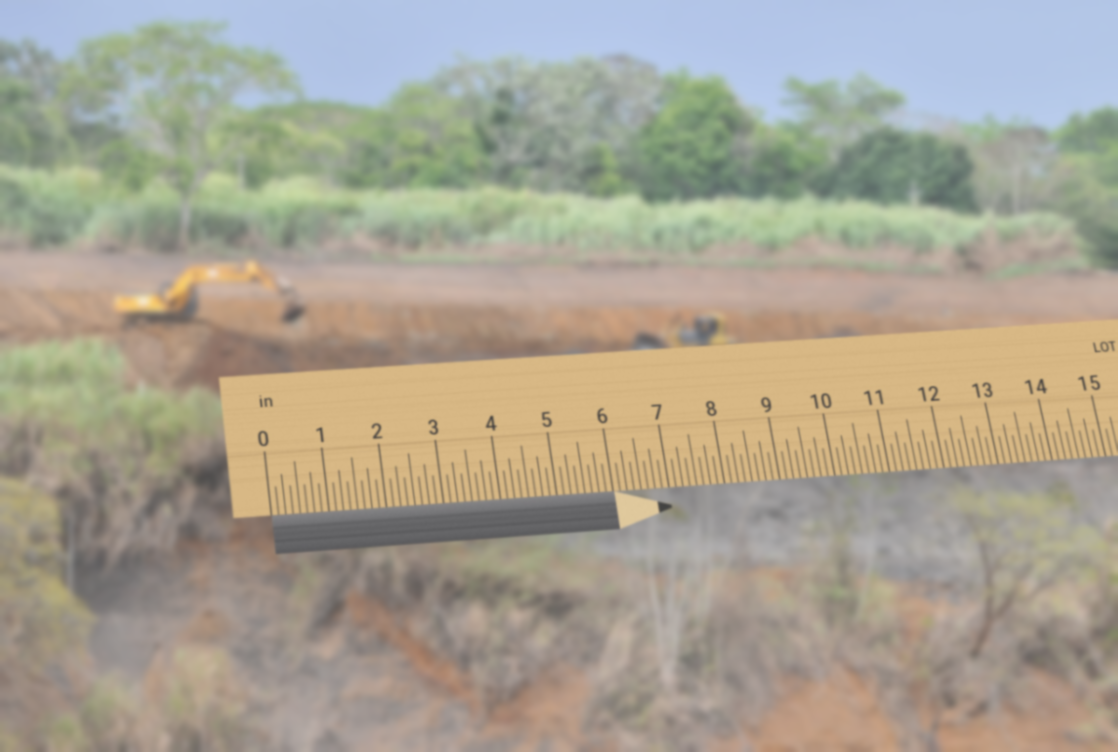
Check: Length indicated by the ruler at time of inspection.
7 in
